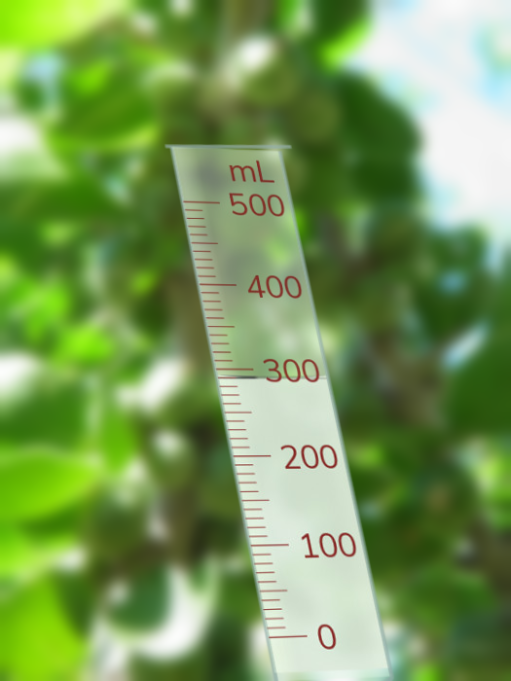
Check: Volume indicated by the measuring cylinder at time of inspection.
290 mL
